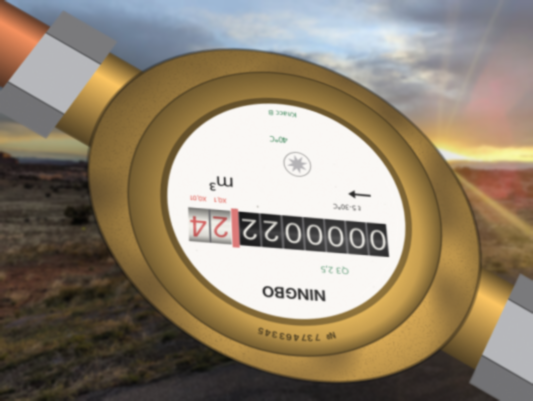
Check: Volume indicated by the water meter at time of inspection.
22.24 m³
